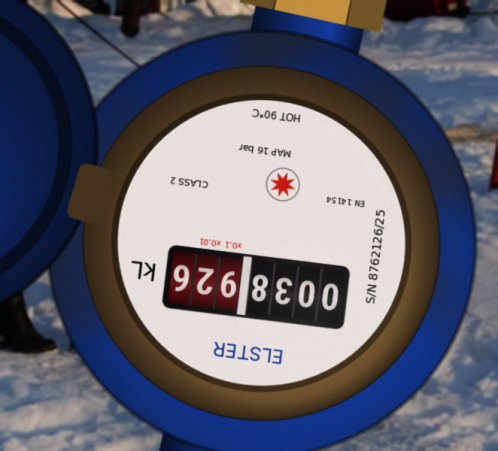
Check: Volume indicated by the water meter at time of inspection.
38.926 kL
